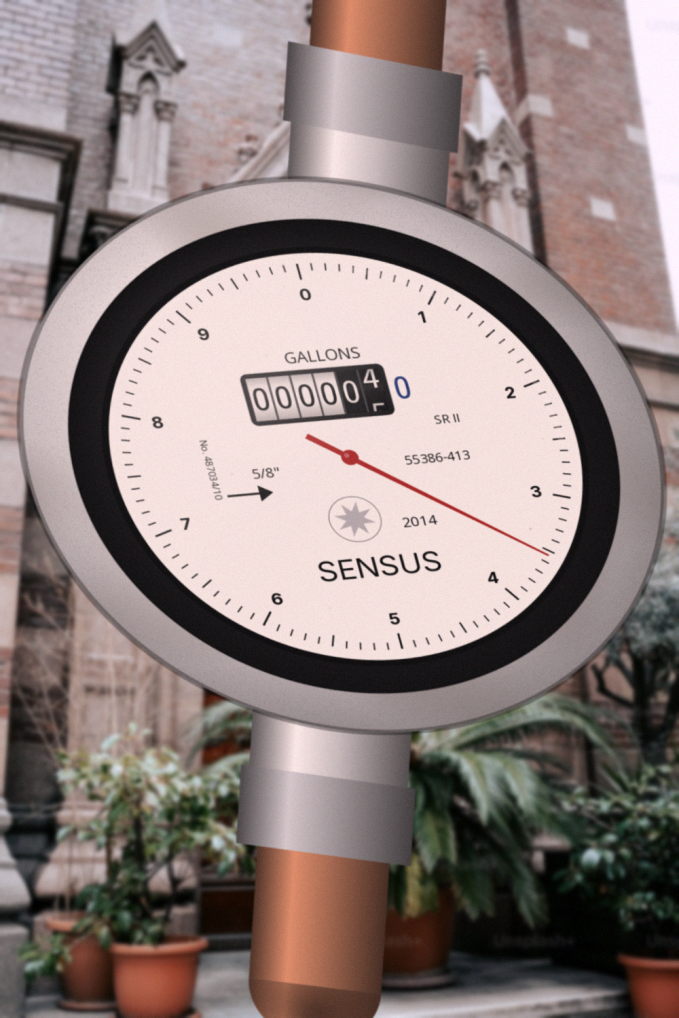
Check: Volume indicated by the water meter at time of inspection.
43.5 gal
